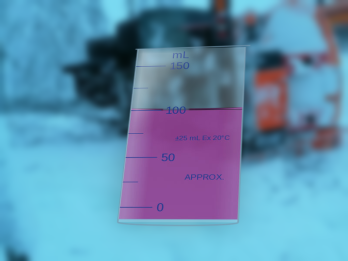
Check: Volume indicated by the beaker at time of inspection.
100 mL
